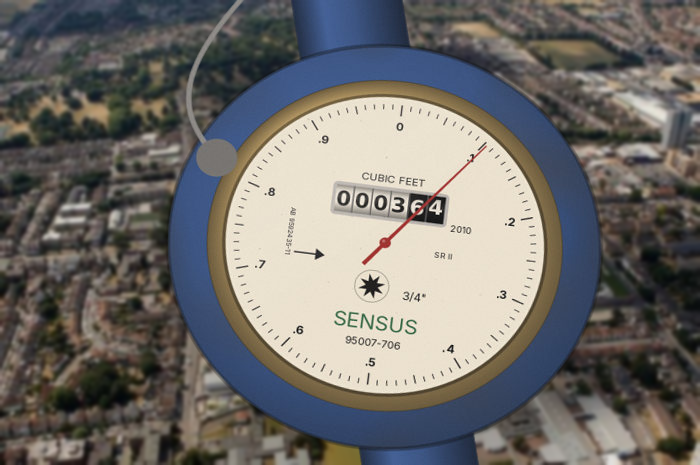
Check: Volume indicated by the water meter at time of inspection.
364.10 ft³
